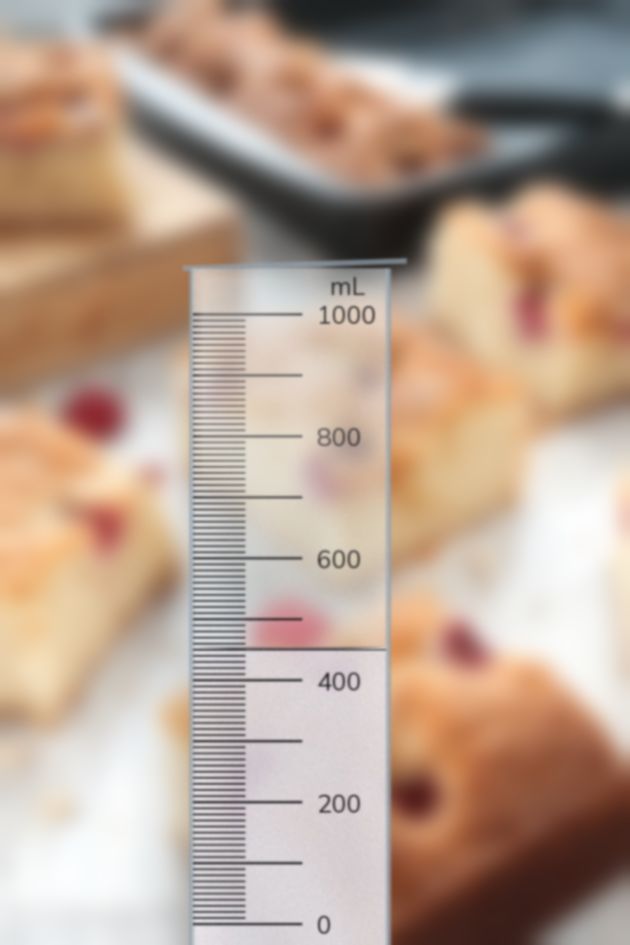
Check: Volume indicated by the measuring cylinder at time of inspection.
450 mL
